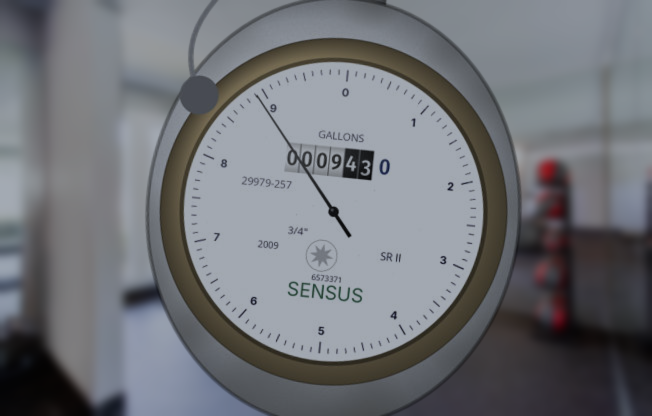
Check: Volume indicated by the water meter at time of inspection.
9428.9 gal
